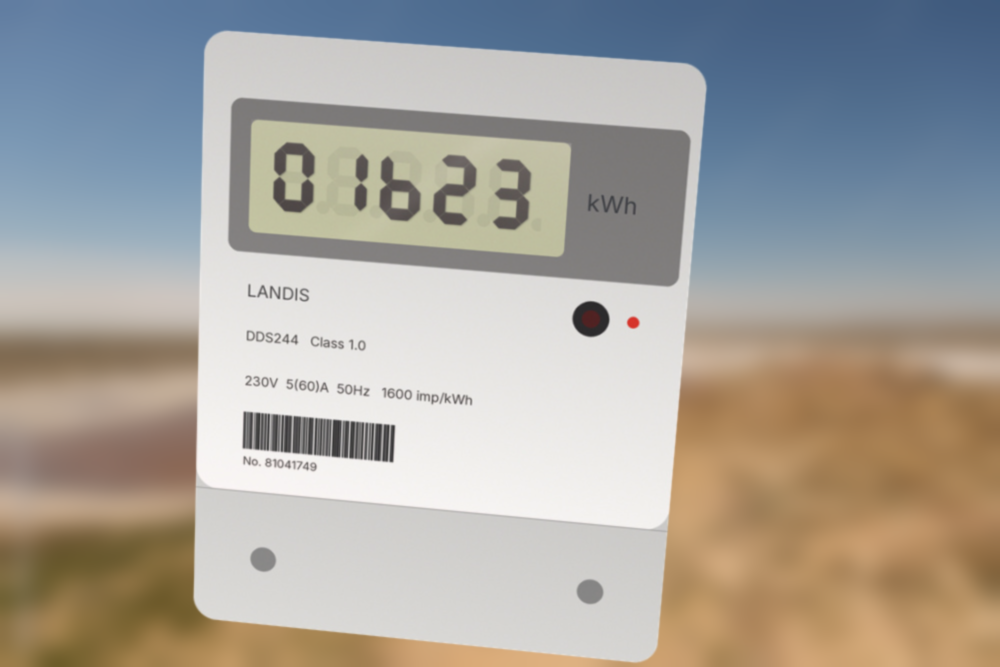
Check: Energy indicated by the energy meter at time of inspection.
1623 kWh
